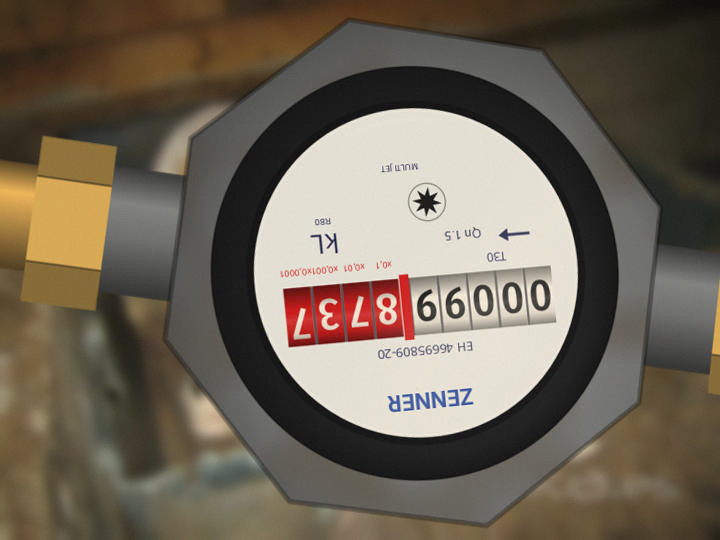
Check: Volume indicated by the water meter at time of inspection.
99.8737 kL
